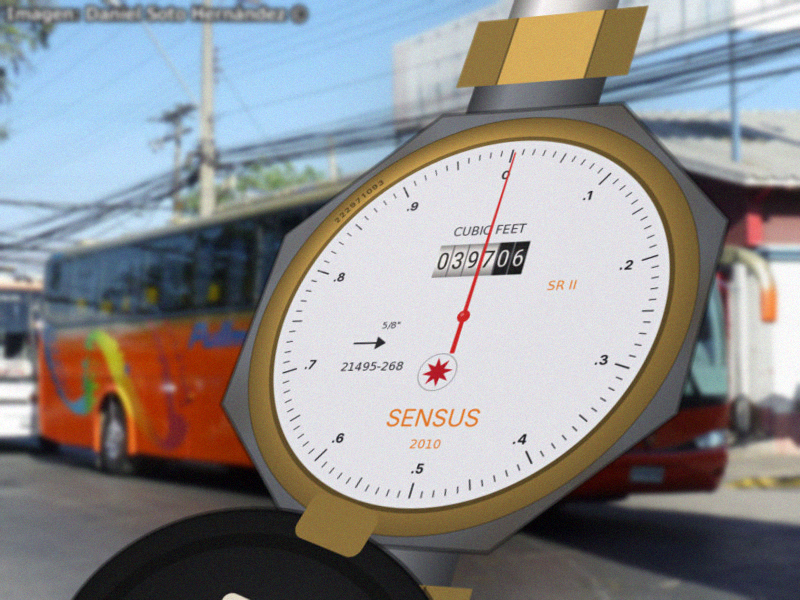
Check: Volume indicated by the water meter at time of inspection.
39706.00 ft³
